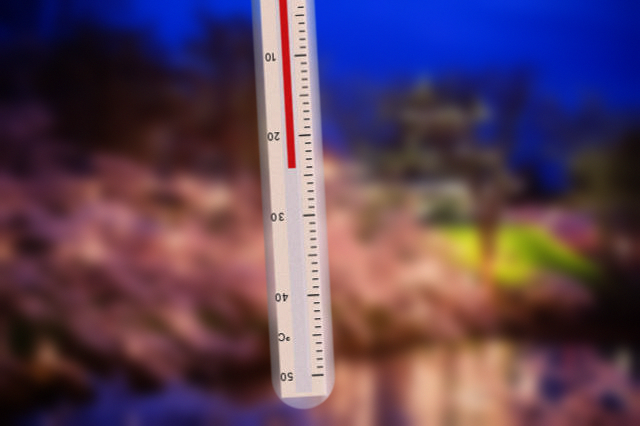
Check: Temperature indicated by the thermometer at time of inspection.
24 °C
